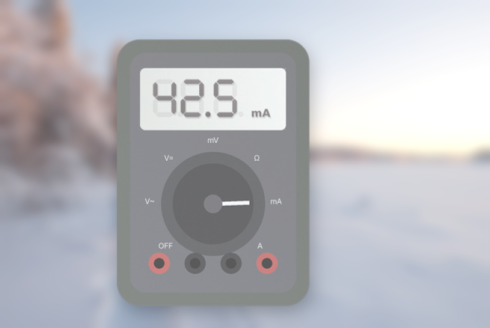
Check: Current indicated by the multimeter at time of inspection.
42.5 mA
